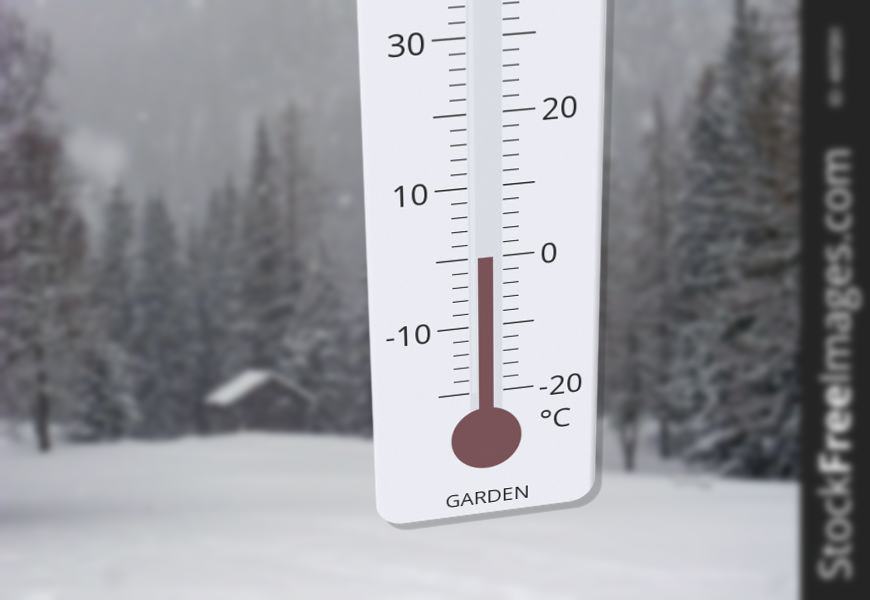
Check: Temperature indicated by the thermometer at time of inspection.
0 °C
